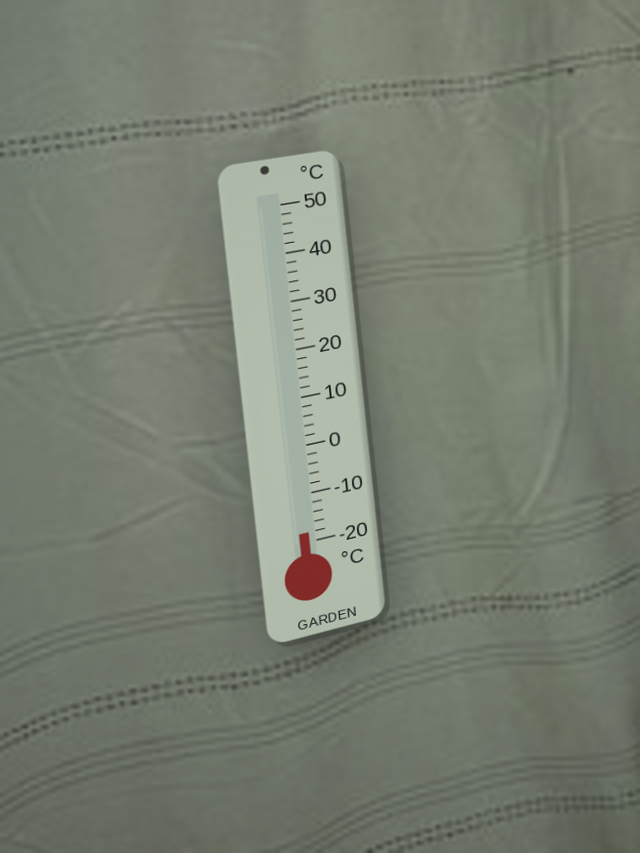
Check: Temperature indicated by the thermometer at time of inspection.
-18 °C
